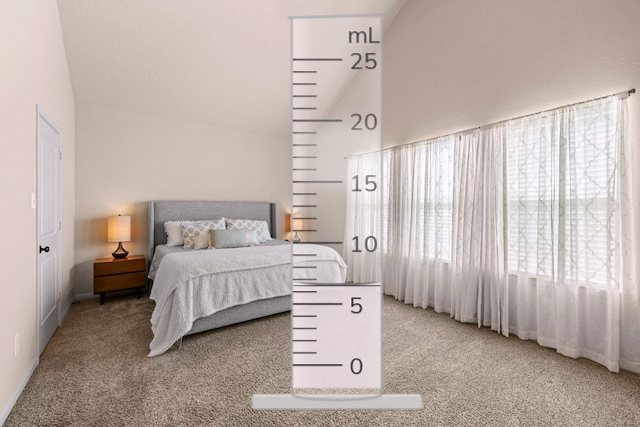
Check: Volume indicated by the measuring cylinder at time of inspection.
6.5 mL
